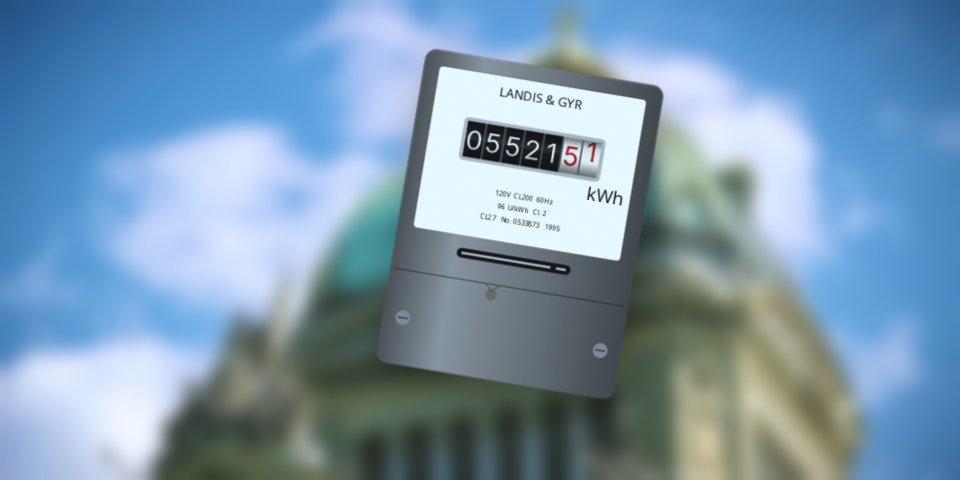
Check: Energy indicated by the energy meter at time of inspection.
5521.51 kWh
